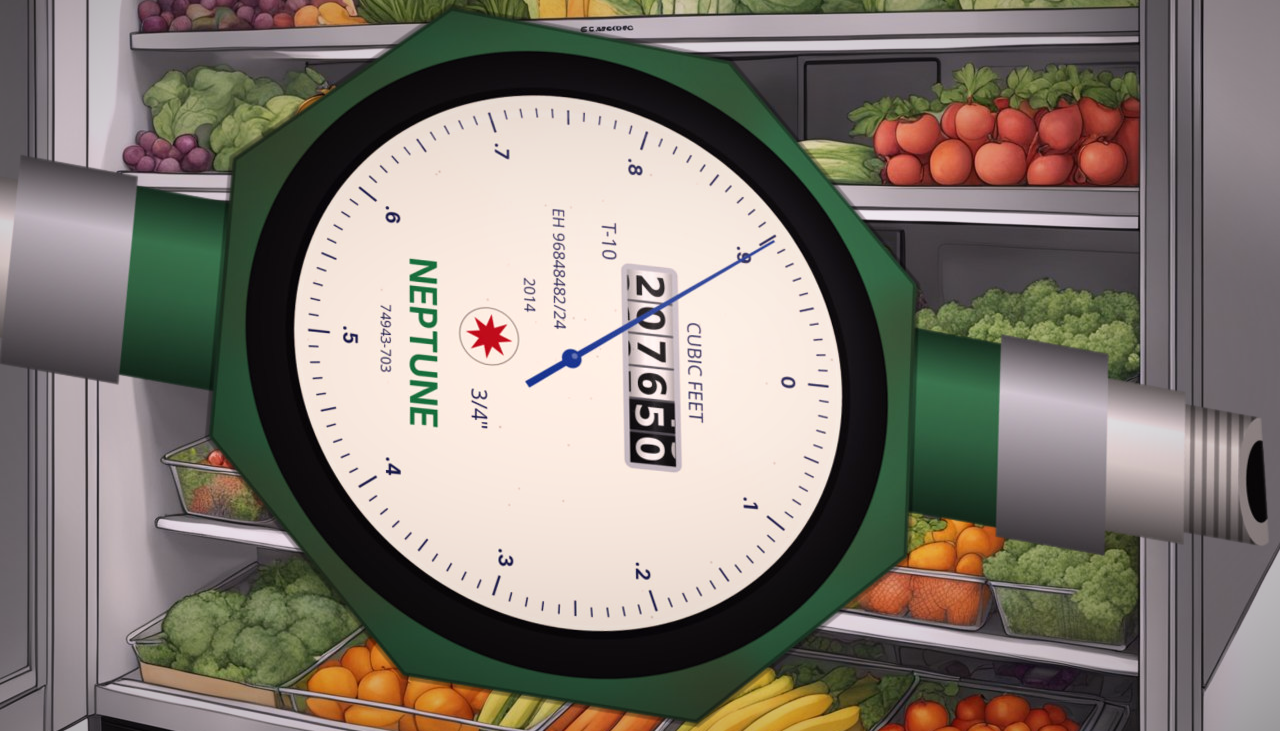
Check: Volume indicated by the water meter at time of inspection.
207649.90 ft³
